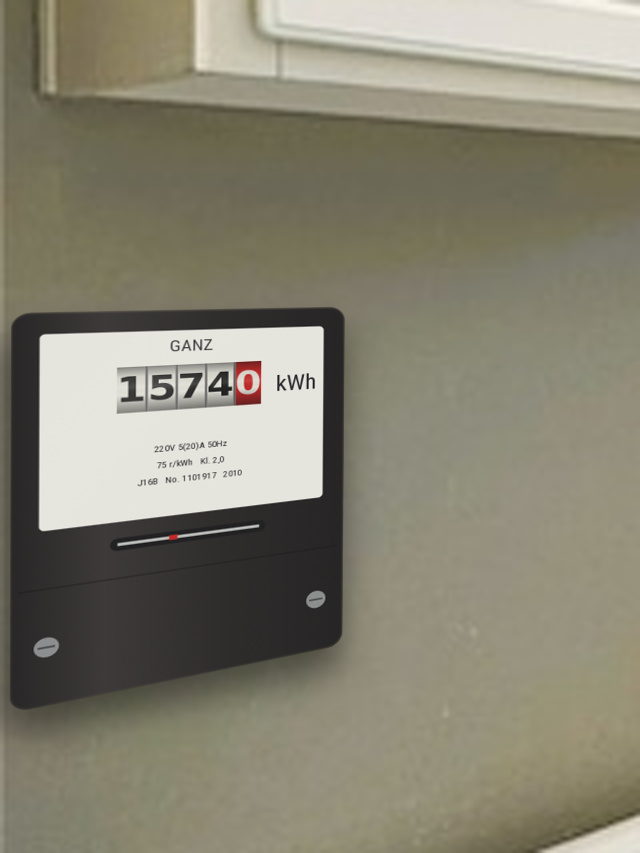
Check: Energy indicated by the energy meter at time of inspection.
1574.0 kWh
